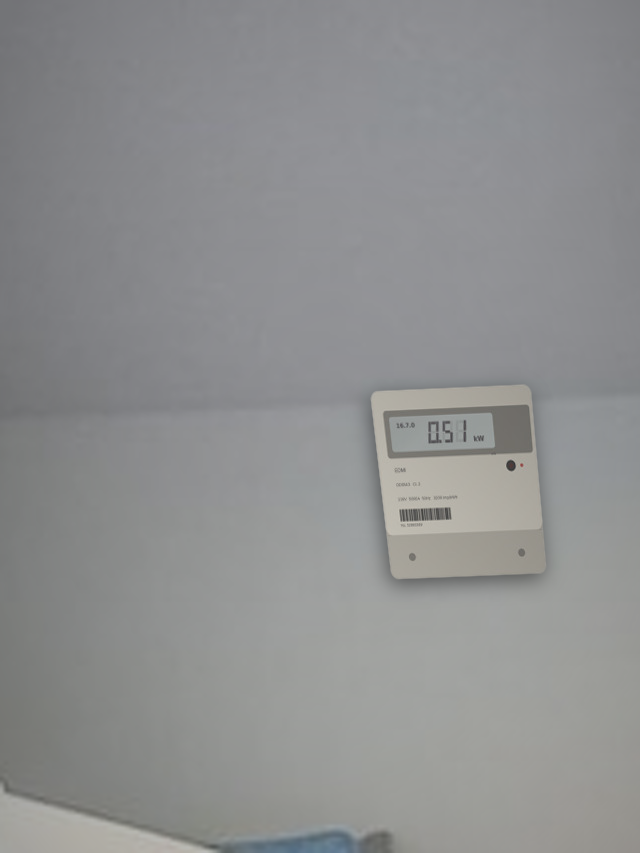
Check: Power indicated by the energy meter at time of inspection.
0.51 kW
